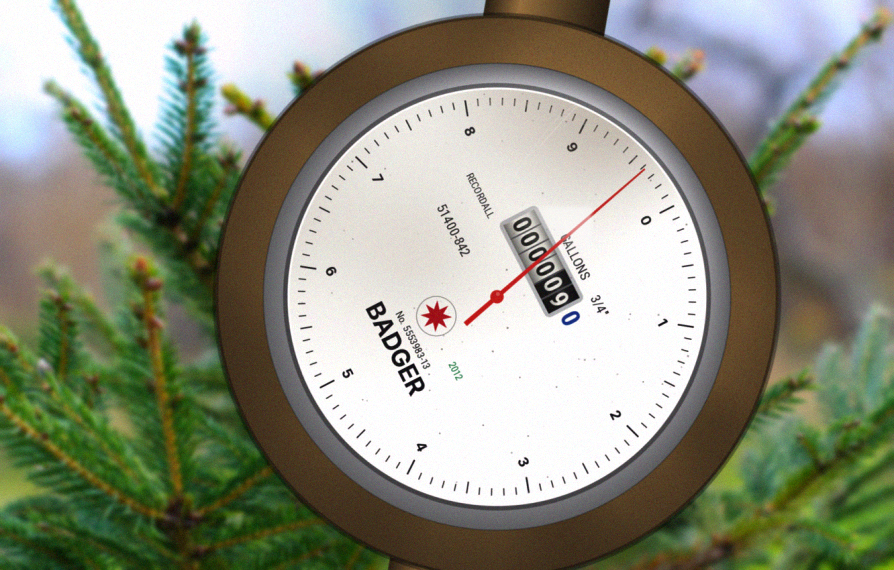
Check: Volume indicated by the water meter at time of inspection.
89.6 gal
